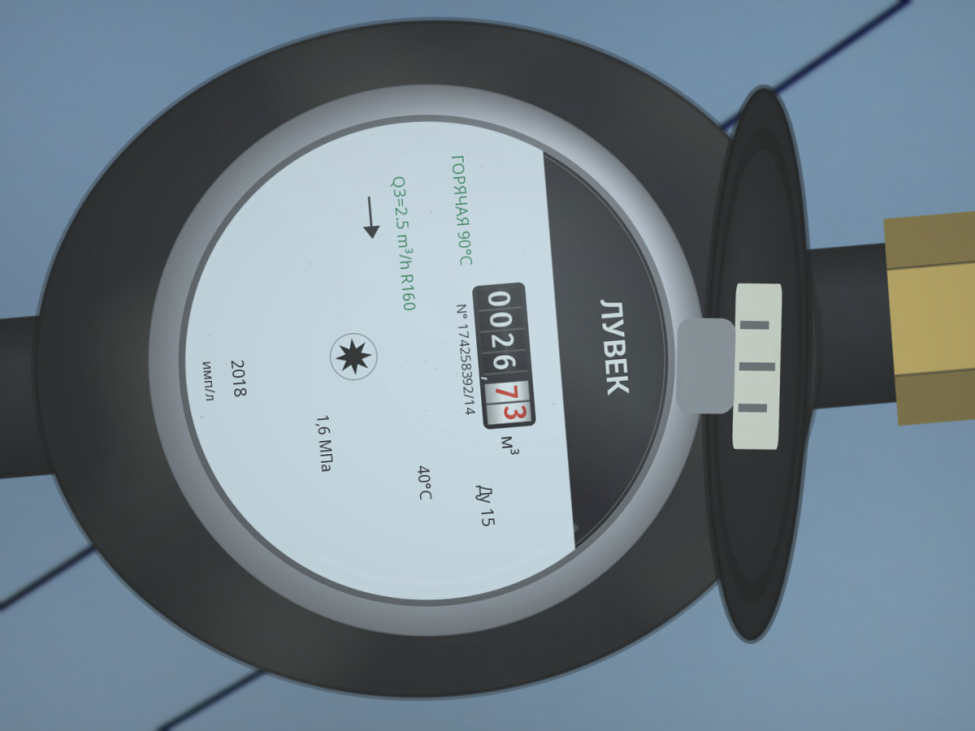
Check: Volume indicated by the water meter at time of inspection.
26.73 m³
